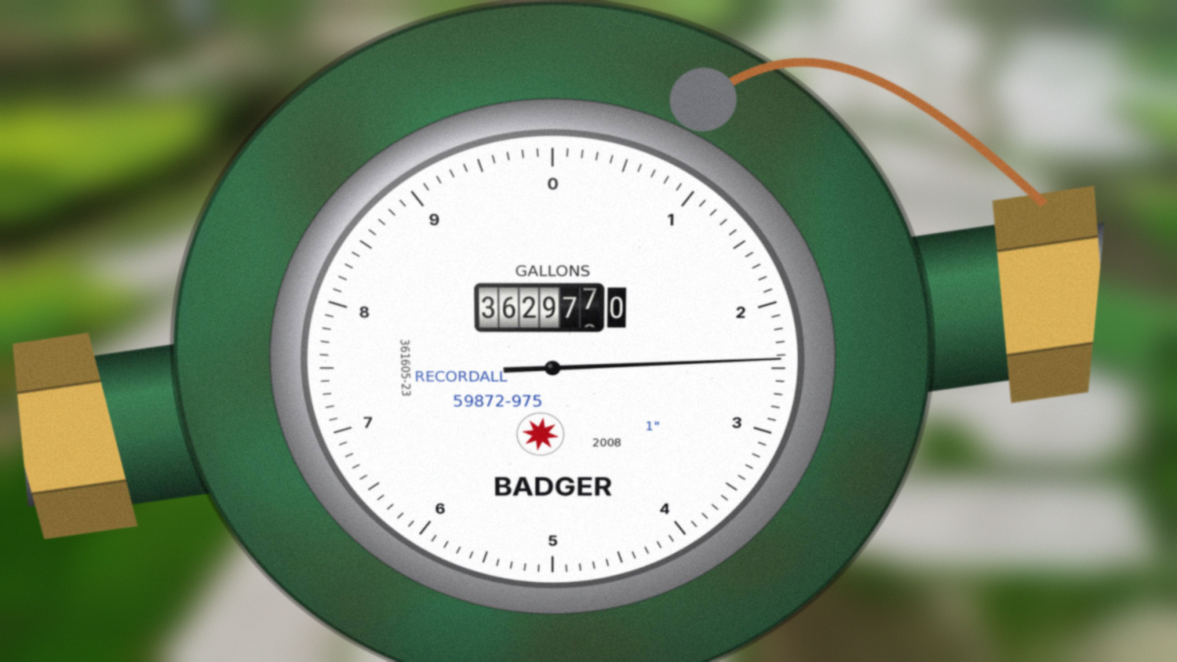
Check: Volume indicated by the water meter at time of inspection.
3629772.4 gal
